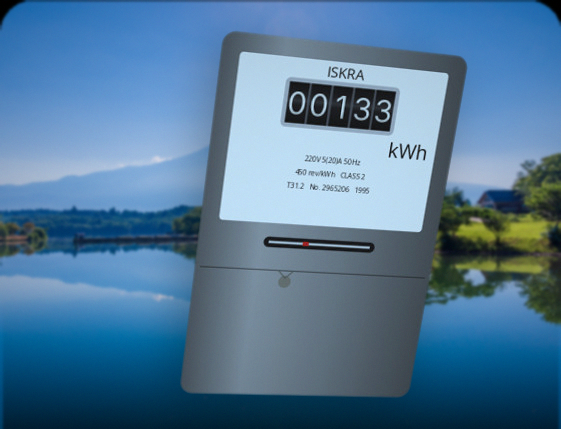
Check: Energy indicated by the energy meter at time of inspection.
133 kWh
